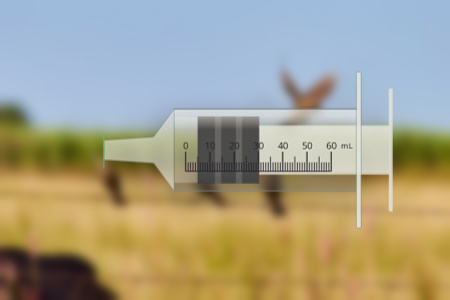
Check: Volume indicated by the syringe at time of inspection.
5 mL
